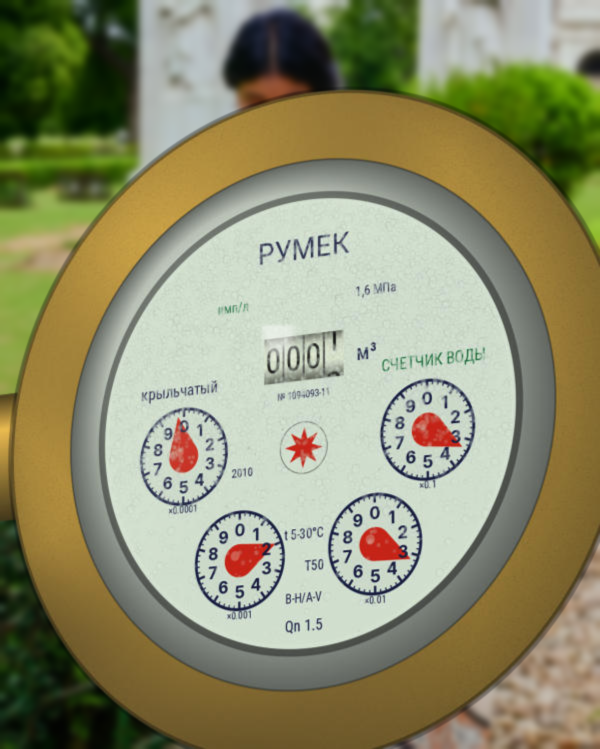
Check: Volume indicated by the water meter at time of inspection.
1.3319 m³
